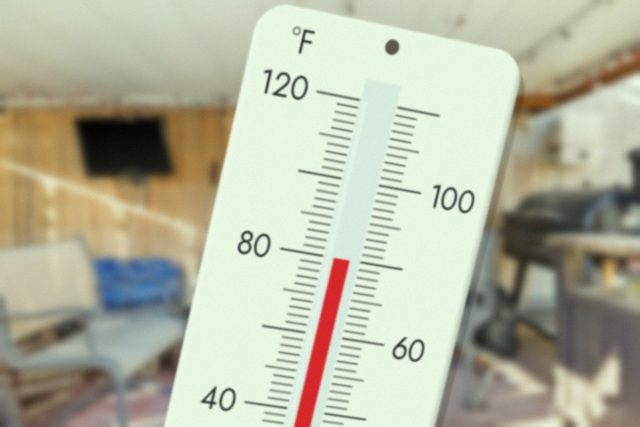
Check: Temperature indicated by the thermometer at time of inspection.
80 °F
